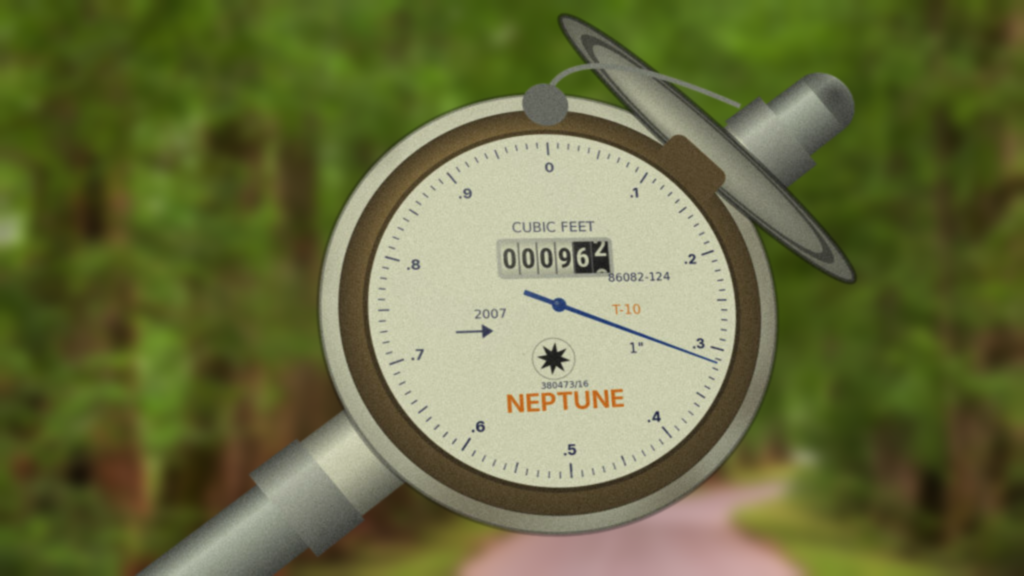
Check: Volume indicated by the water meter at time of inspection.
962.31 ft³
